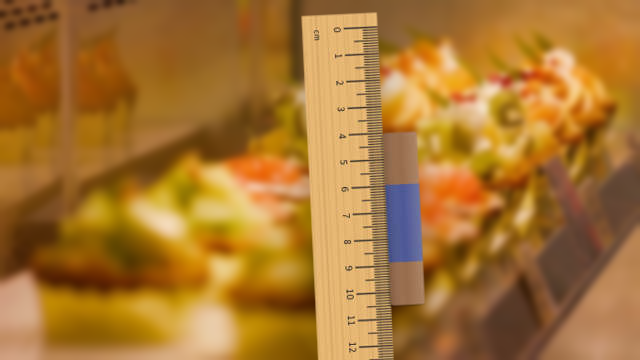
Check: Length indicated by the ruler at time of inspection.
6.5 cm
